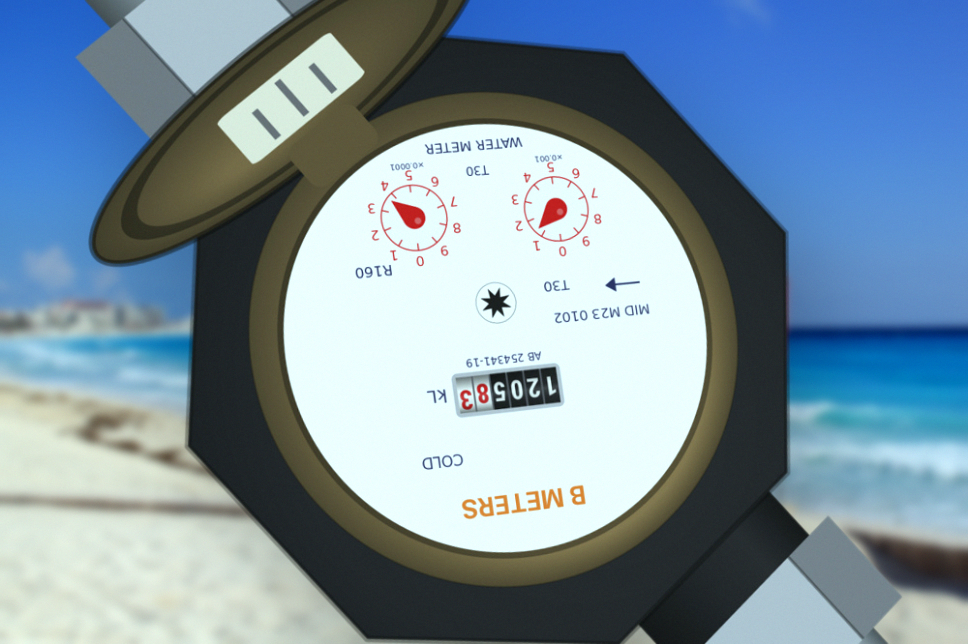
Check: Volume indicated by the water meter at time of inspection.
1205.8313 kL
